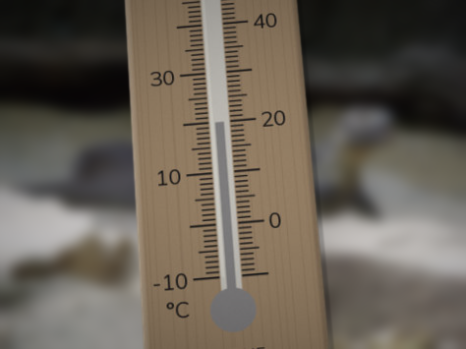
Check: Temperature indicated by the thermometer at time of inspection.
20 °C
